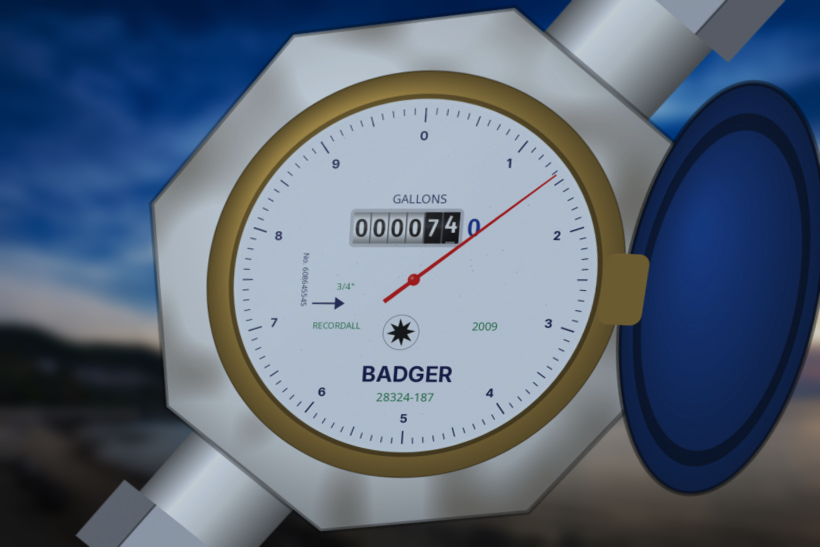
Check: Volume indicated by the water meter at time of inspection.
741.4 gal
